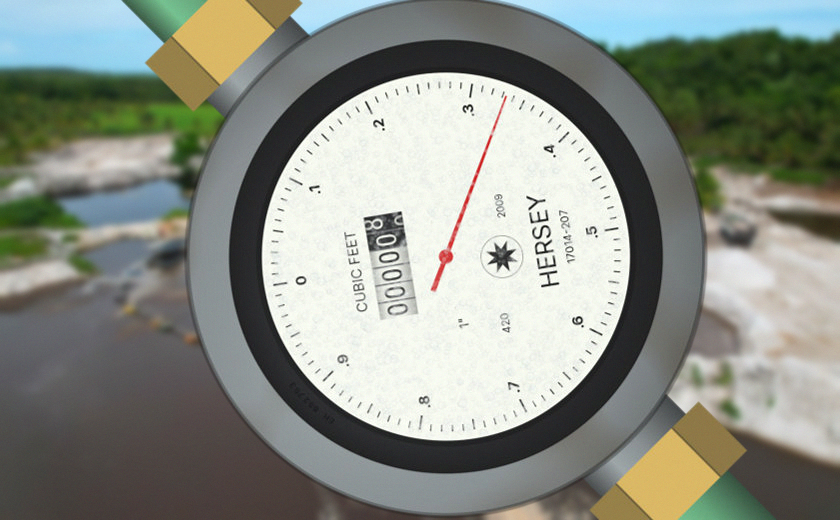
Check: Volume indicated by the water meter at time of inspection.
8.33 ft³
